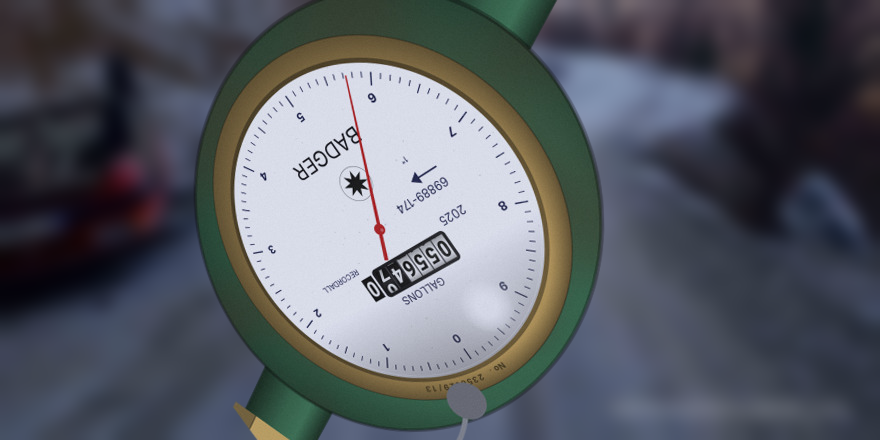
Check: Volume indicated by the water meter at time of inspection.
556465.7 gal
